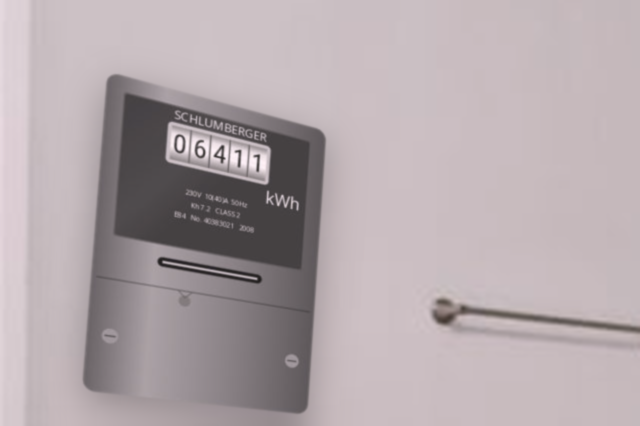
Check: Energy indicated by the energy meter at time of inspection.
6411 kWh
